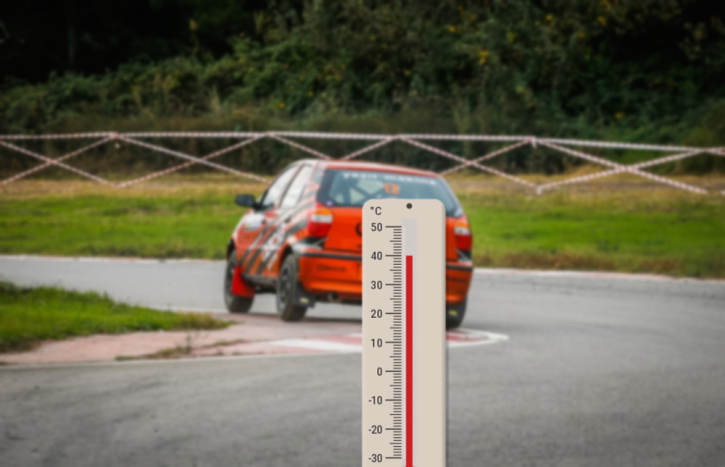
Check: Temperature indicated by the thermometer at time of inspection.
40 °C
